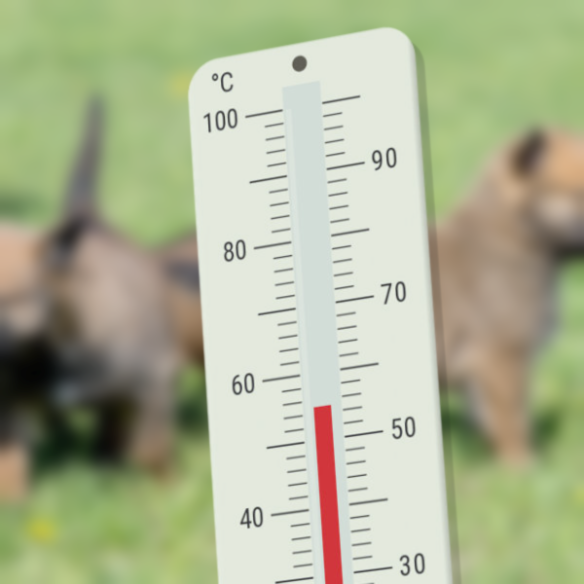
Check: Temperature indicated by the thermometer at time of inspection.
55 °C
